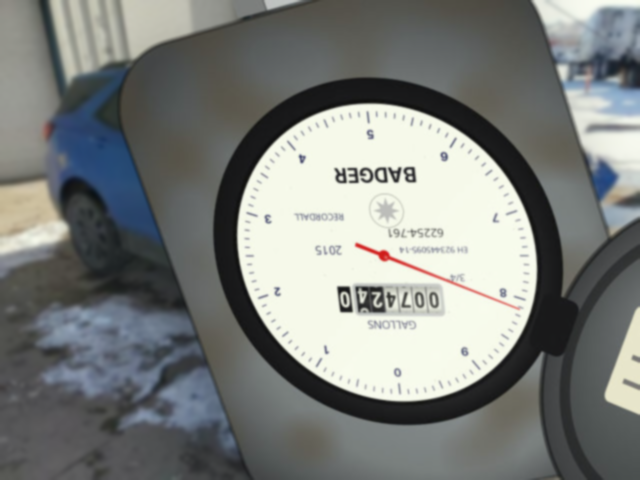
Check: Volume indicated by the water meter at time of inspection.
74238.1 gal
